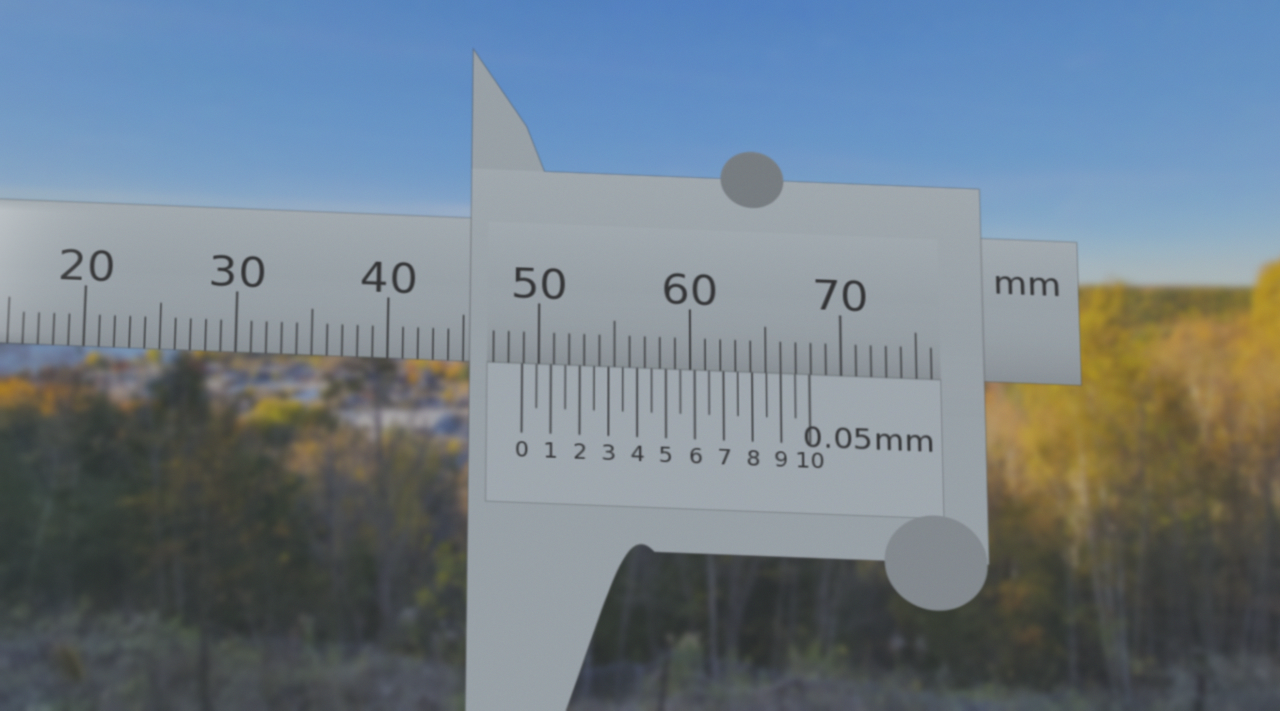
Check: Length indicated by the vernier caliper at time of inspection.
48.9 mm
